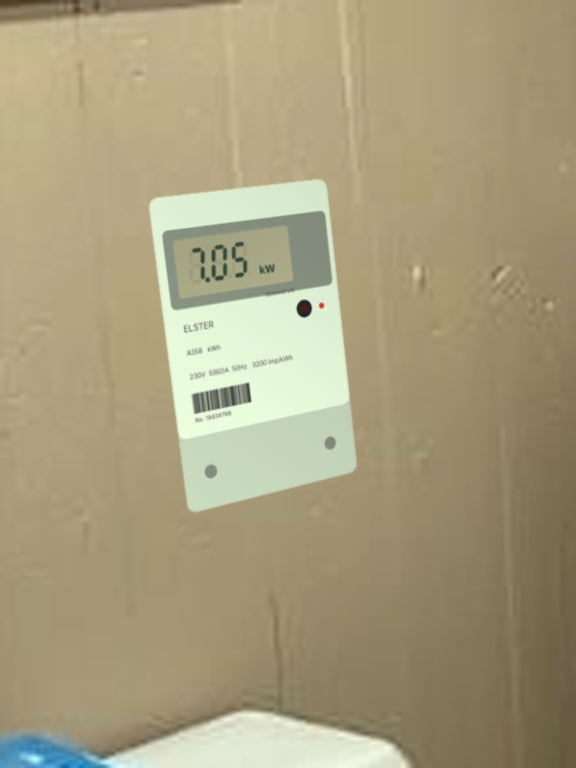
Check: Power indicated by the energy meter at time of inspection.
7.05 kW
